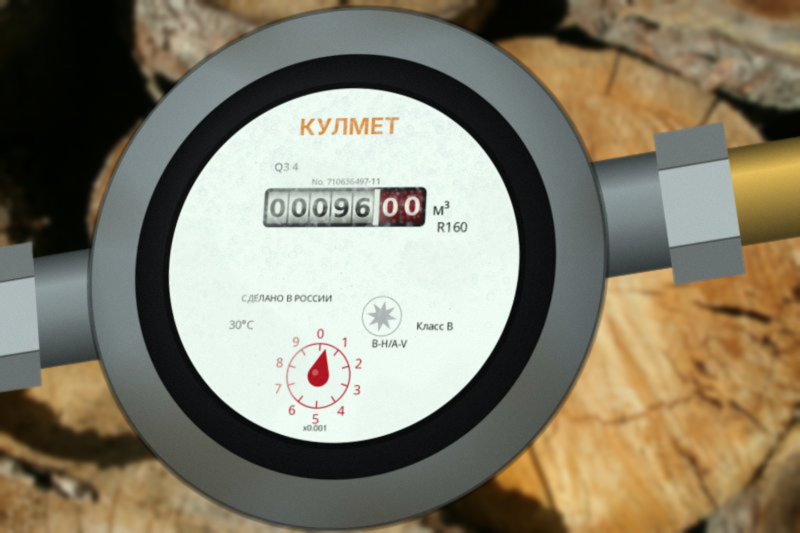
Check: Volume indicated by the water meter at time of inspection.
96.000 m³
